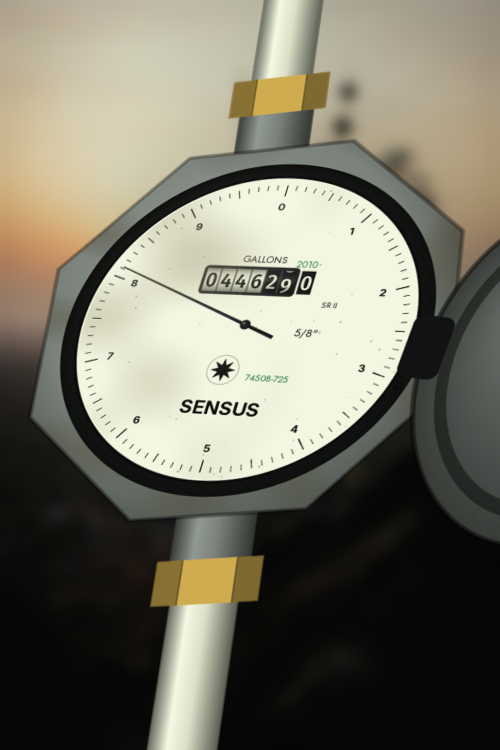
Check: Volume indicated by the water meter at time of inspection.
446288.1 gal
